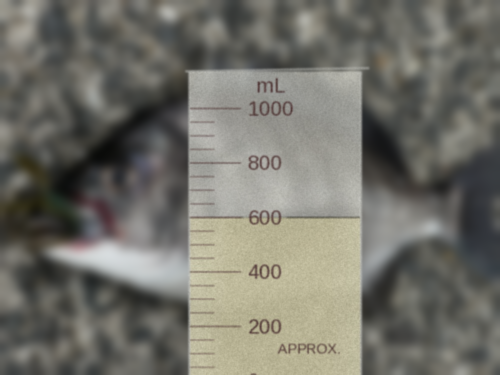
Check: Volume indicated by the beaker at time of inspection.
600 mL
